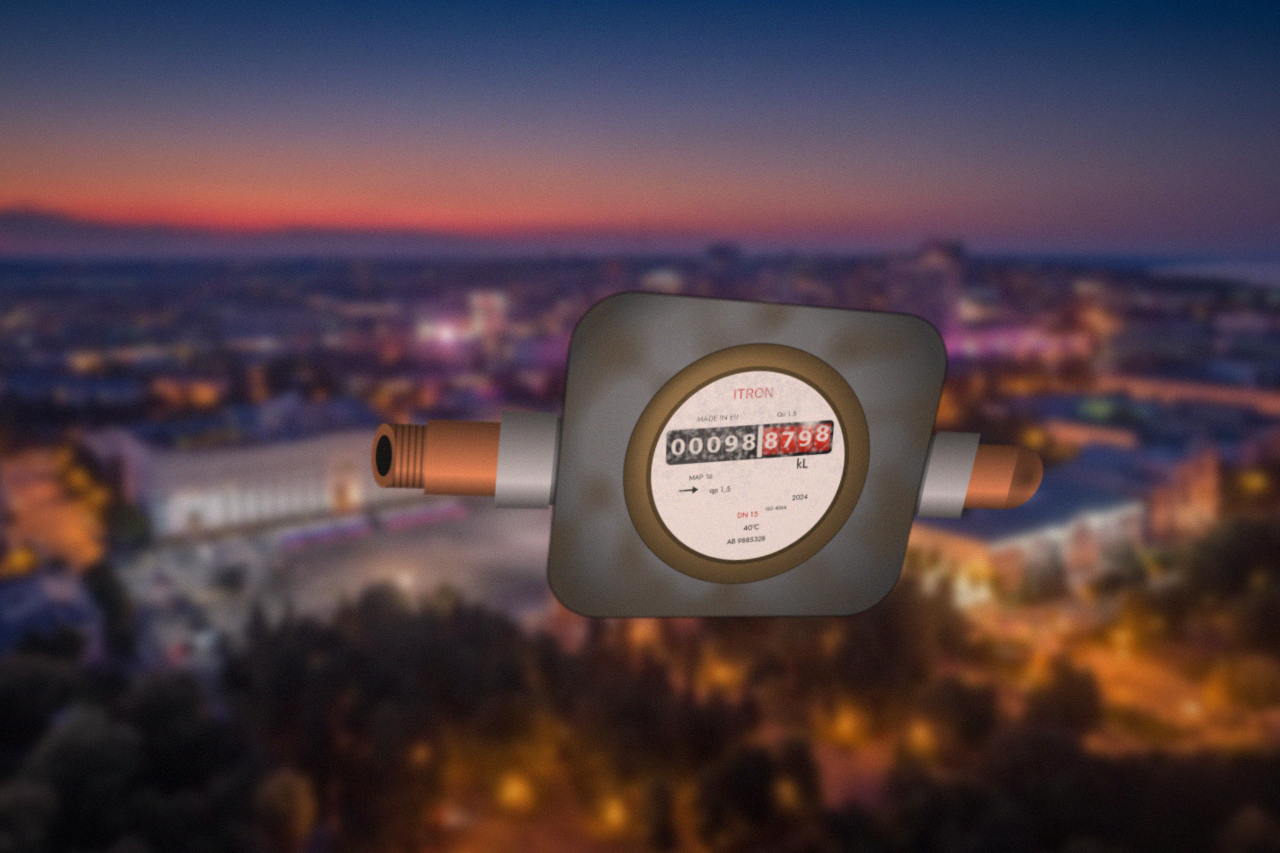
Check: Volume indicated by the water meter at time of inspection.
98.8798 kL
